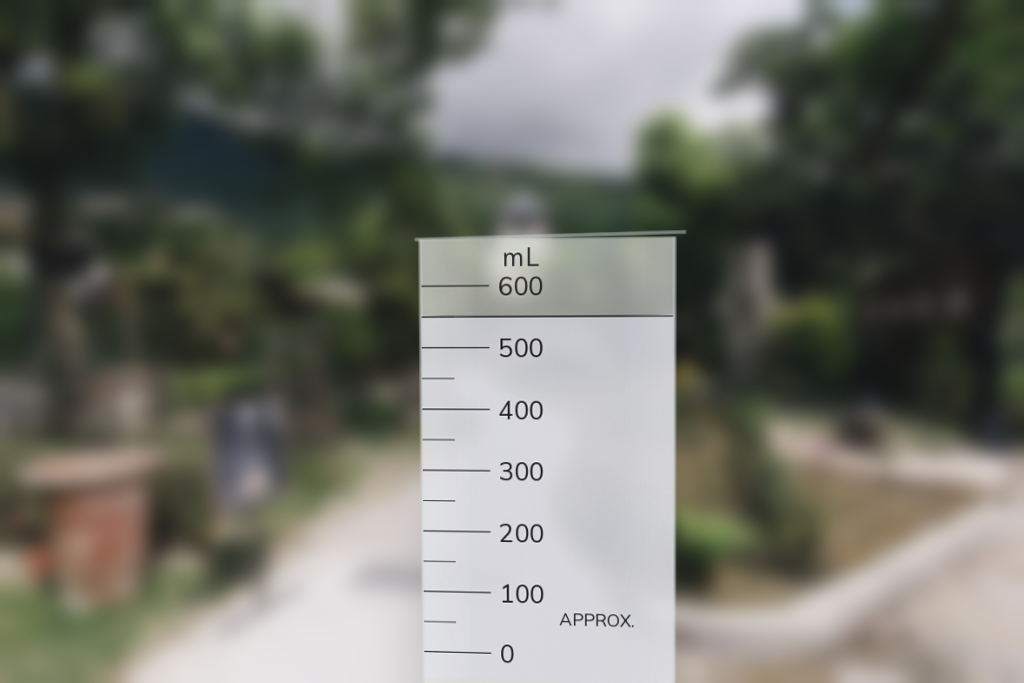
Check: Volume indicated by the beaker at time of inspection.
550 mL
